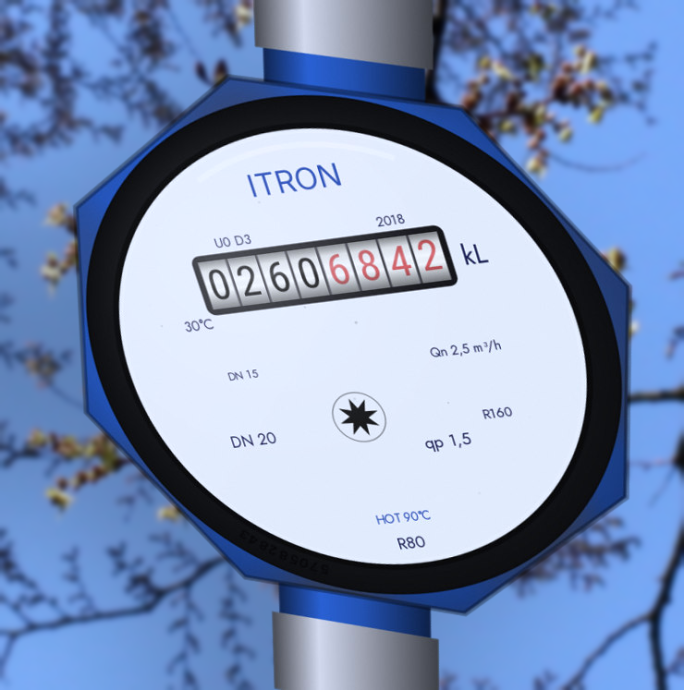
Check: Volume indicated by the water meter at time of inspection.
260.6842 kL
